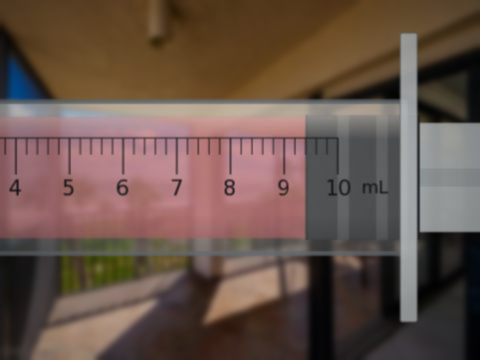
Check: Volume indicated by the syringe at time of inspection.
9.4 mL
